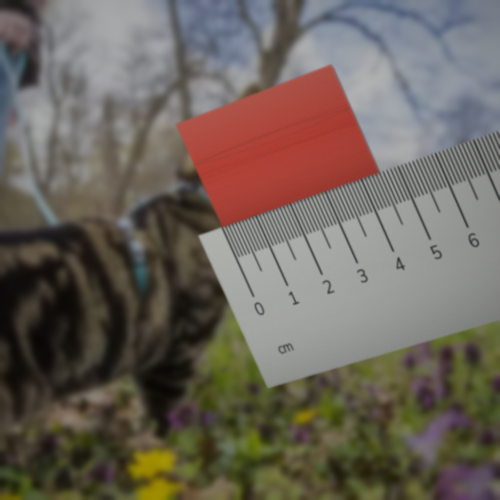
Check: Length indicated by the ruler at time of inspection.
4.5 cm
